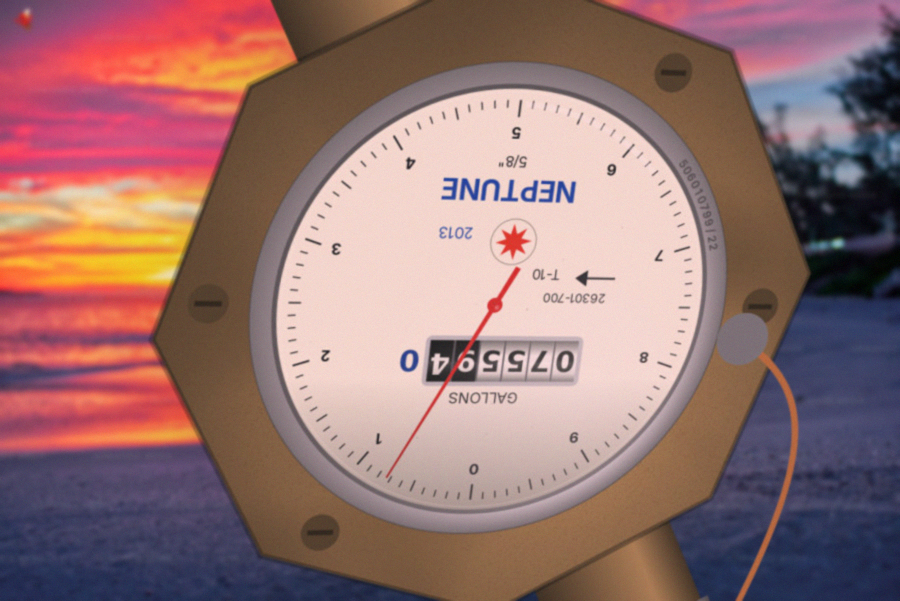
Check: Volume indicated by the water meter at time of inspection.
755940.7 gal
